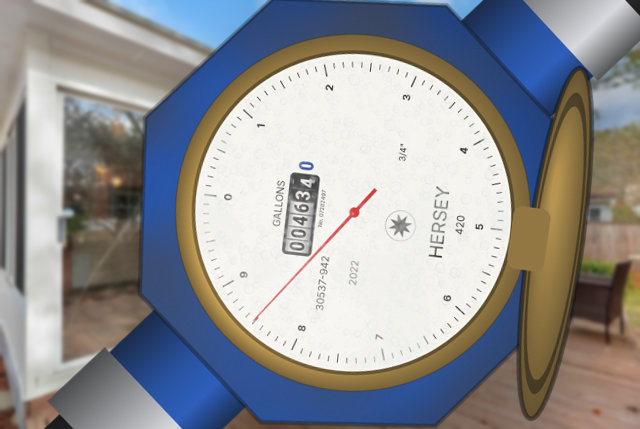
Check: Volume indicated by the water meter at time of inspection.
46338.5 gal
